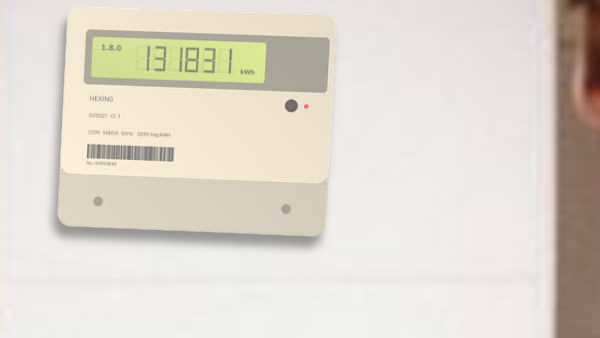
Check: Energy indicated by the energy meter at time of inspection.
131831 kWh
